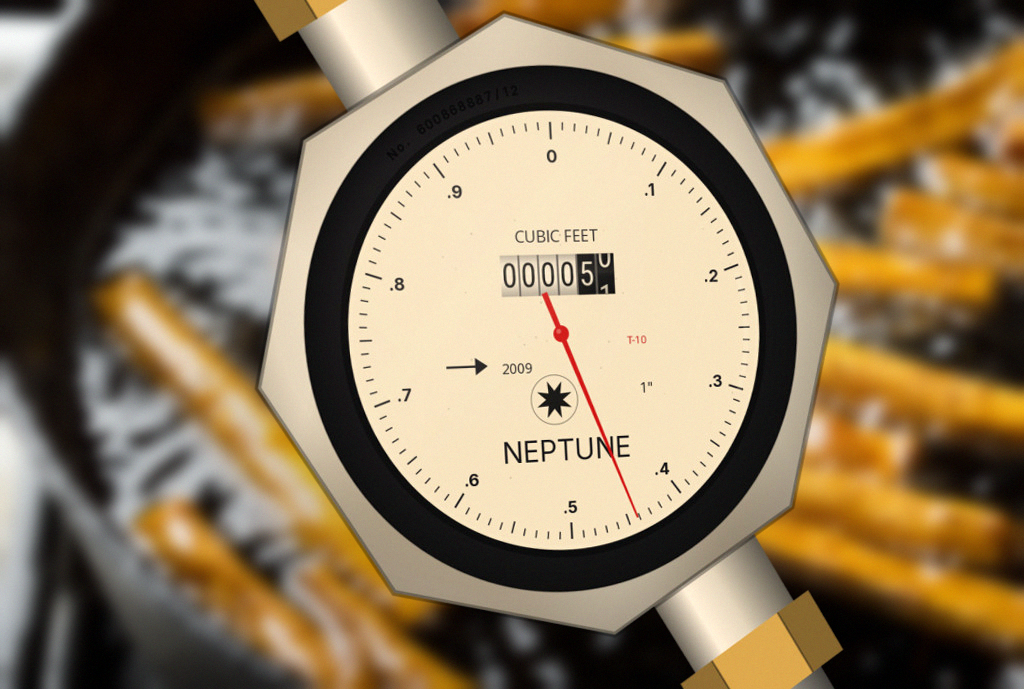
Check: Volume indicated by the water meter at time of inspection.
50.44 ft³
